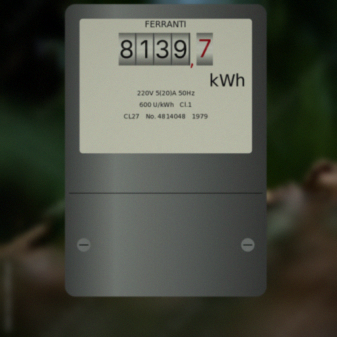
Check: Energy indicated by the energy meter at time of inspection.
8139.7 kWh
